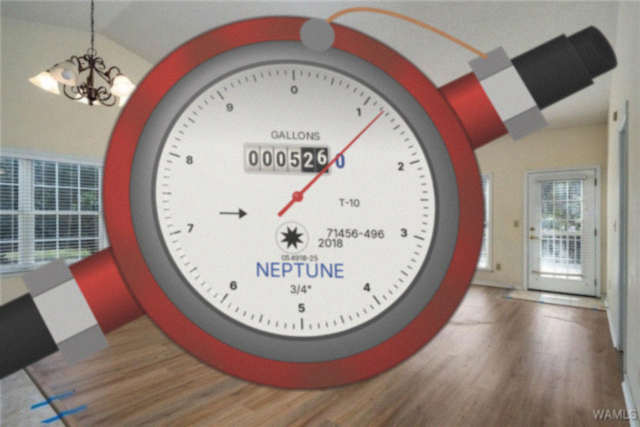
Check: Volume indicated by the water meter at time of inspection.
5261.2 gal
